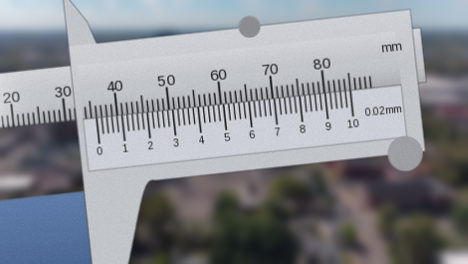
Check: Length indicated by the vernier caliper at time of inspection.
36.0 mm
